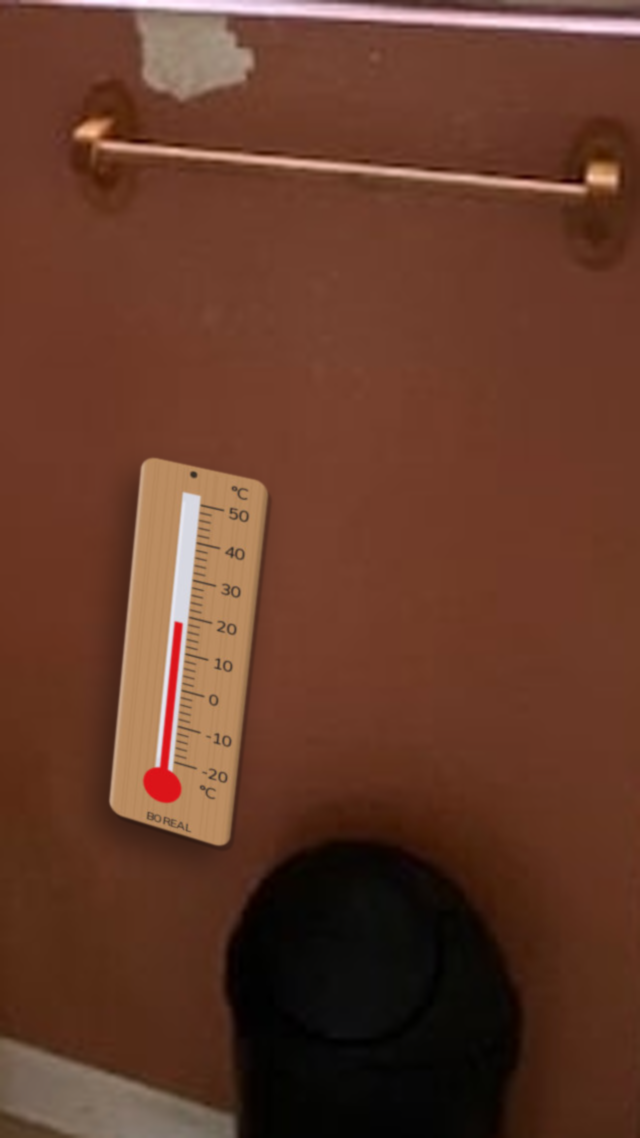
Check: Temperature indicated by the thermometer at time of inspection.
18 °C
